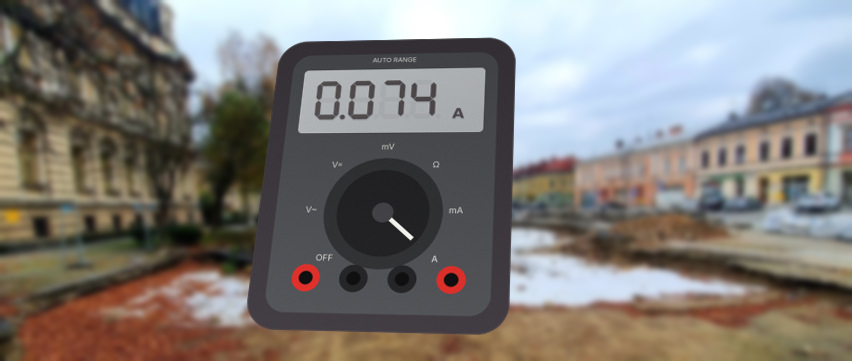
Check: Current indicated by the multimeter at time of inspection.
0.074 A
